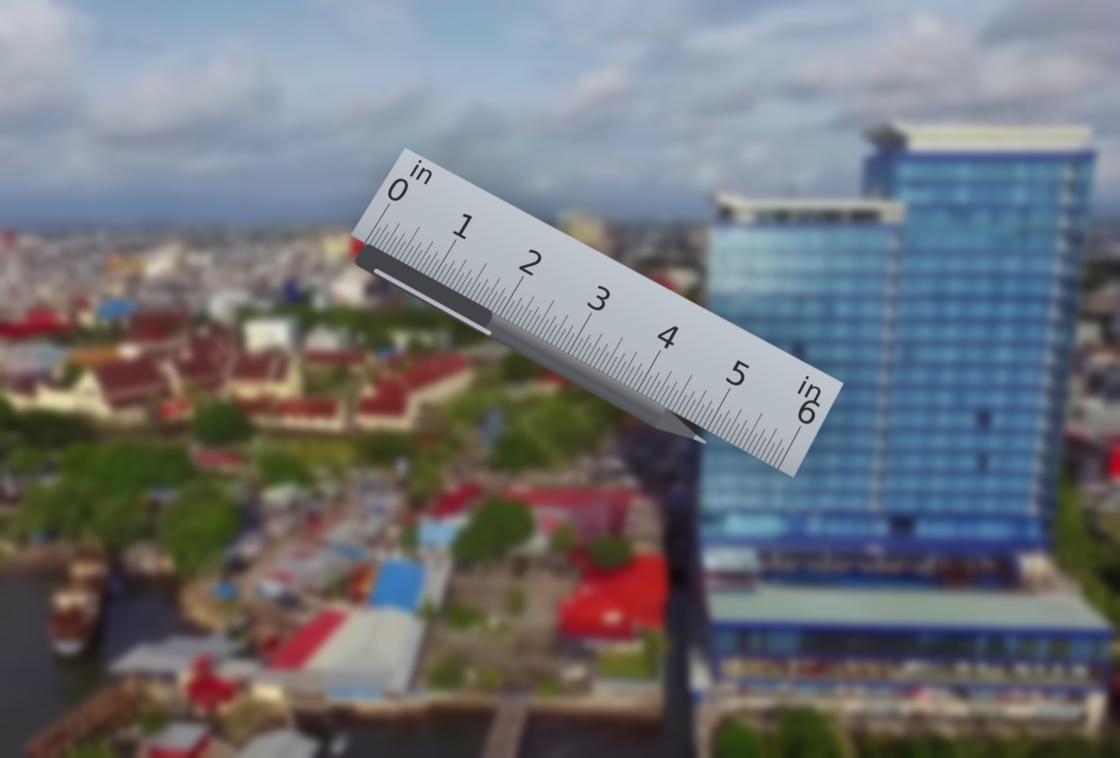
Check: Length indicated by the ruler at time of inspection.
5.0625 in
